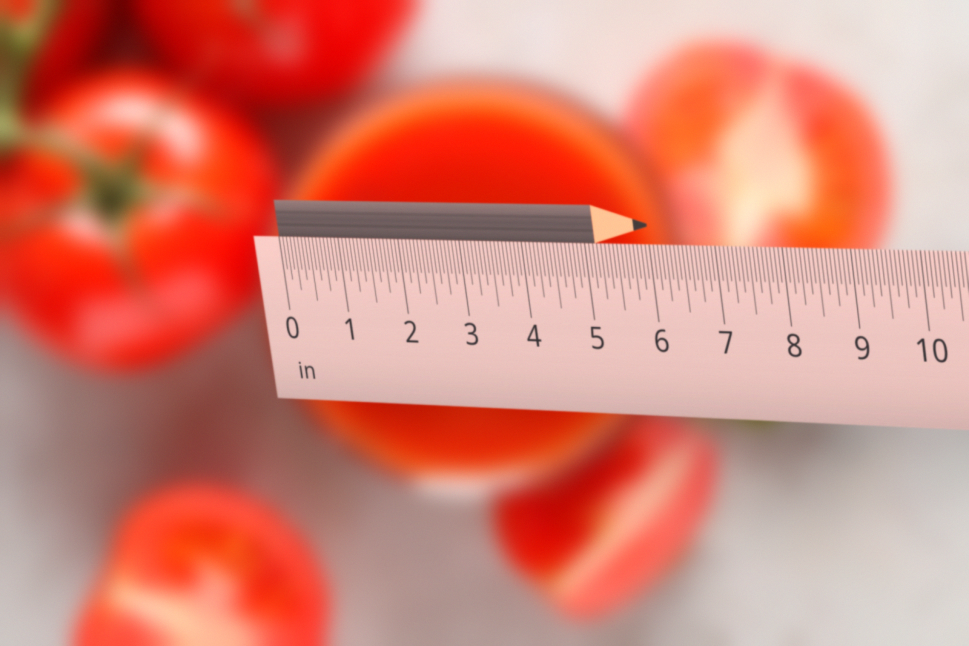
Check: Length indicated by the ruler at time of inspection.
6 in
